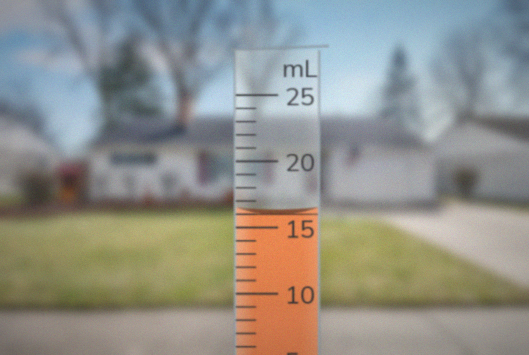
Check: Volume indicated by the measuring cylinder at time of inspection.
16 mL
